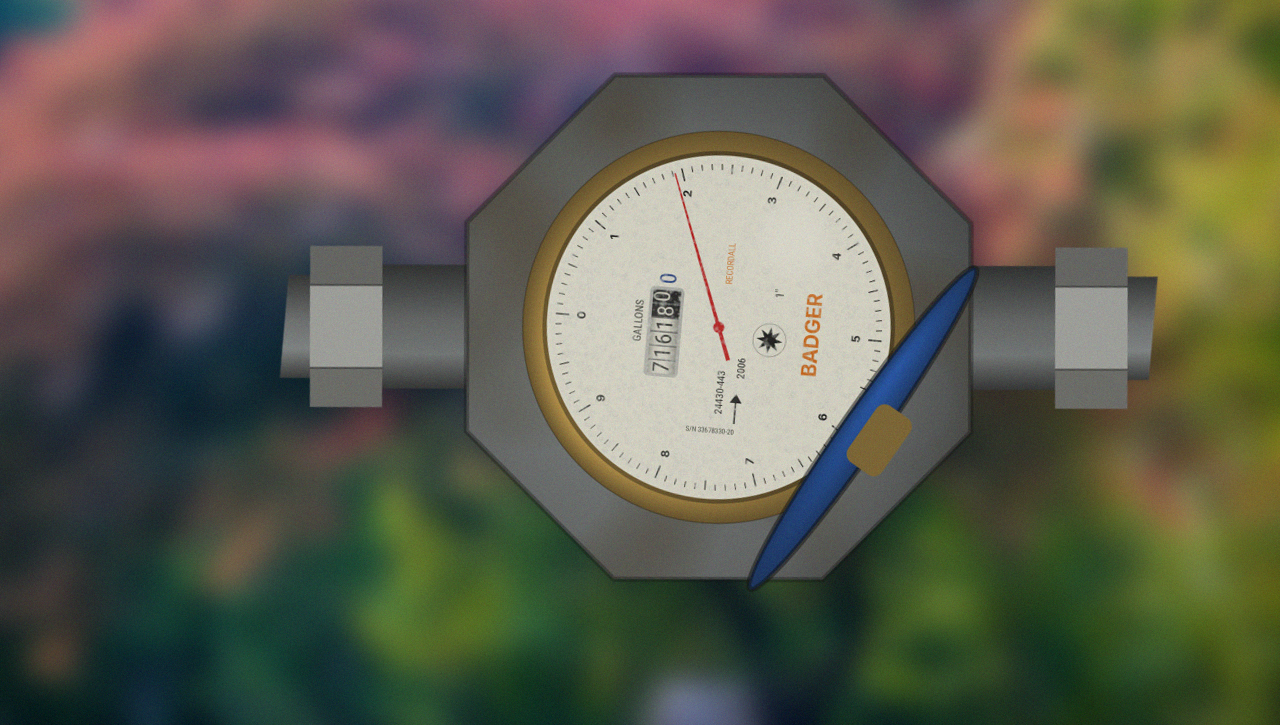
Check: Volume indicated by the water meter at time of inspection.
7161801.9 gal
